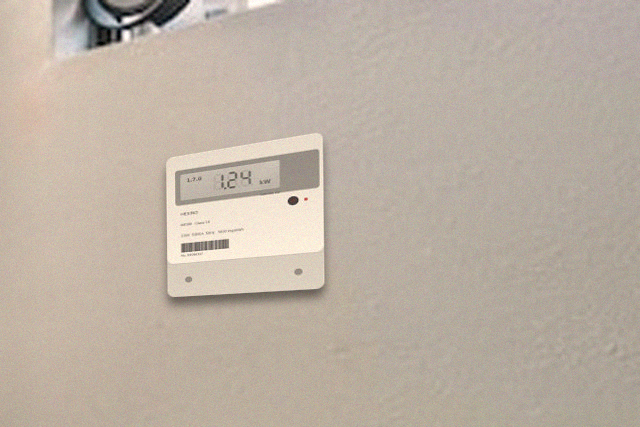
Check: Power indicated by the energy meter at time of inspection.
1.24 kW
